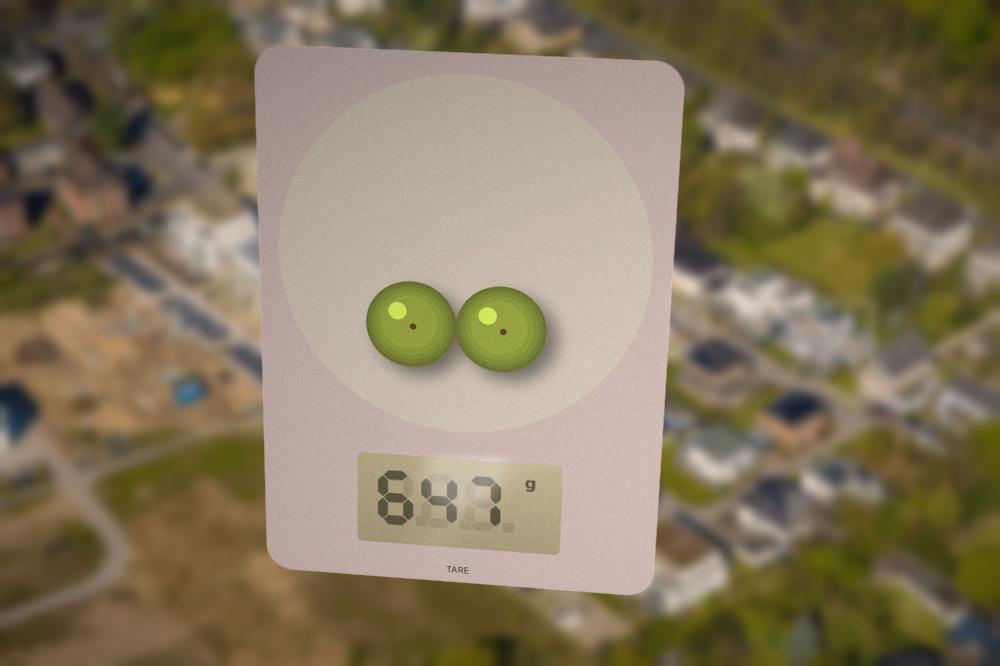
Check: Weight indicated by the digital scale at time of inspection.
647 g
